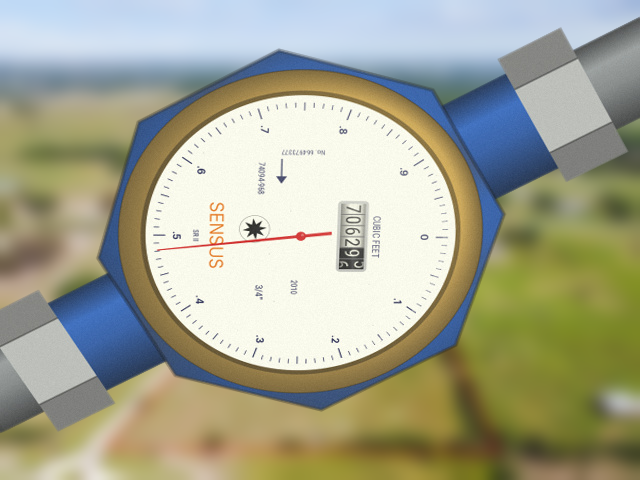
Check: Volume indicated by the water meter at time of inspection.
706295.48 ft³
